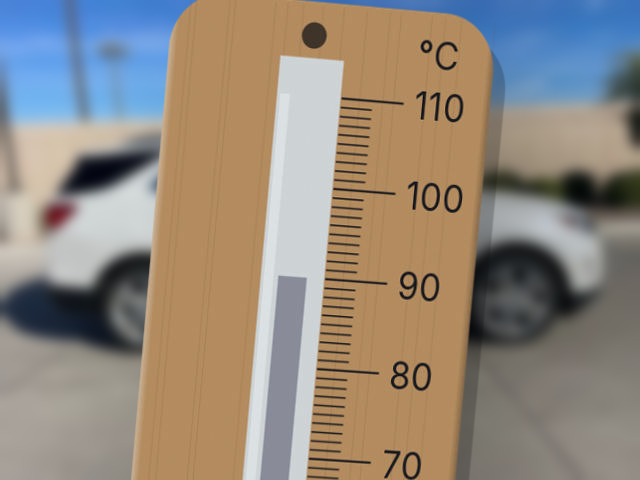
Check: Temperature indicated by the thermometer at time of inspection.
90 °C
